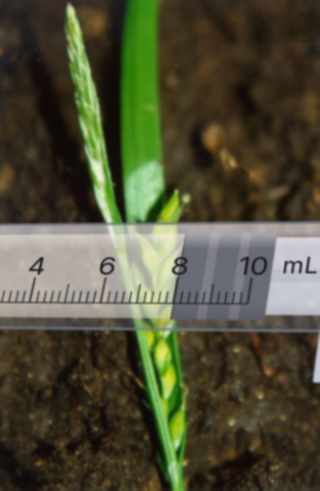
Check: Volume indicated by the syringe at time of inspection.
8 mL
